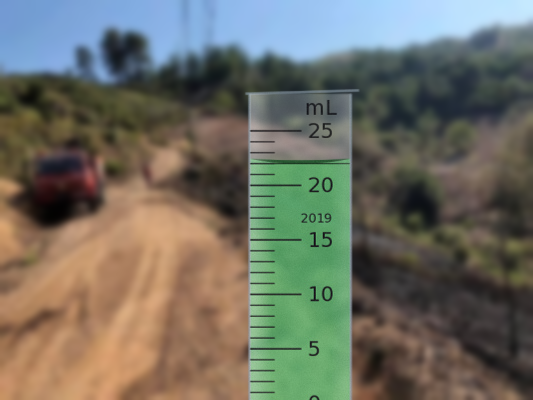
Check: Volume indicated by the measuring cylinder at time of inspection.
22 mL
